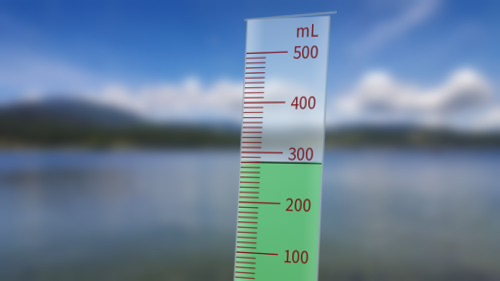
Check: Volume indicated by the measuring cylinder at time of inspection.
280 mL
